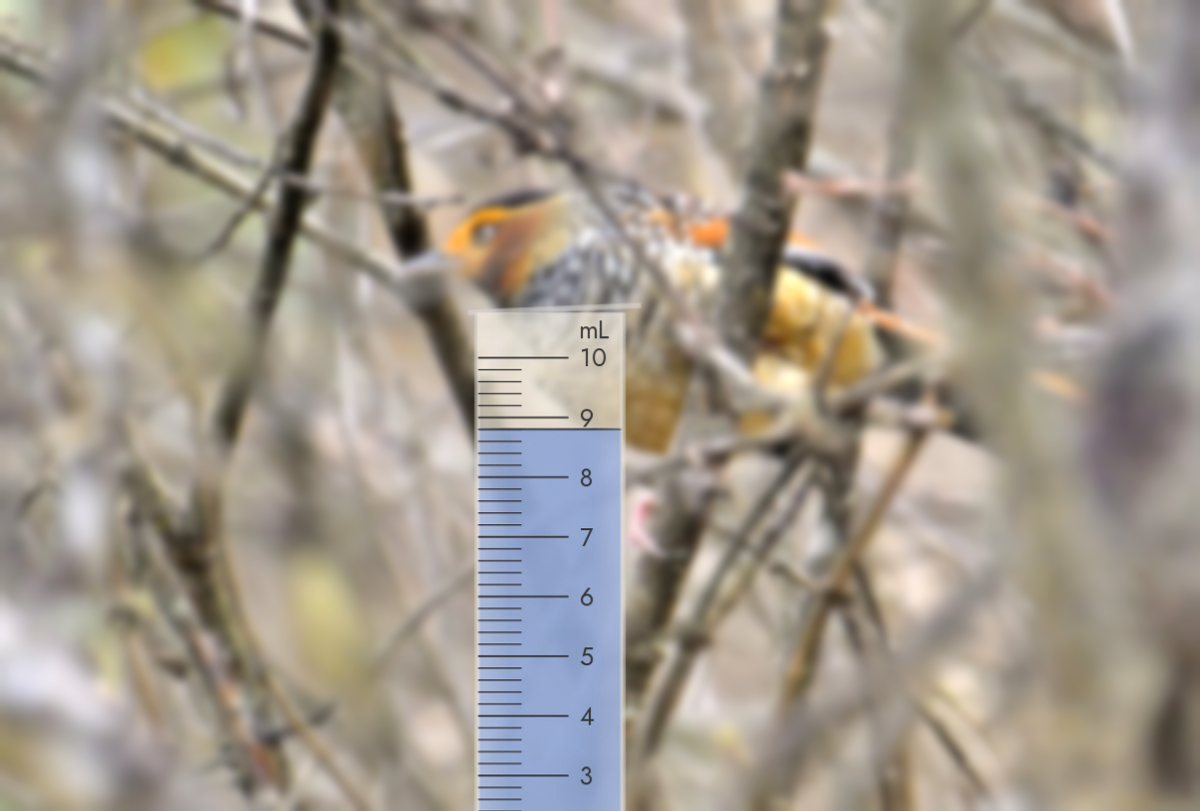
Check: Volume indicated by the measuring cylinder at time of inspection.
8.8 mL
